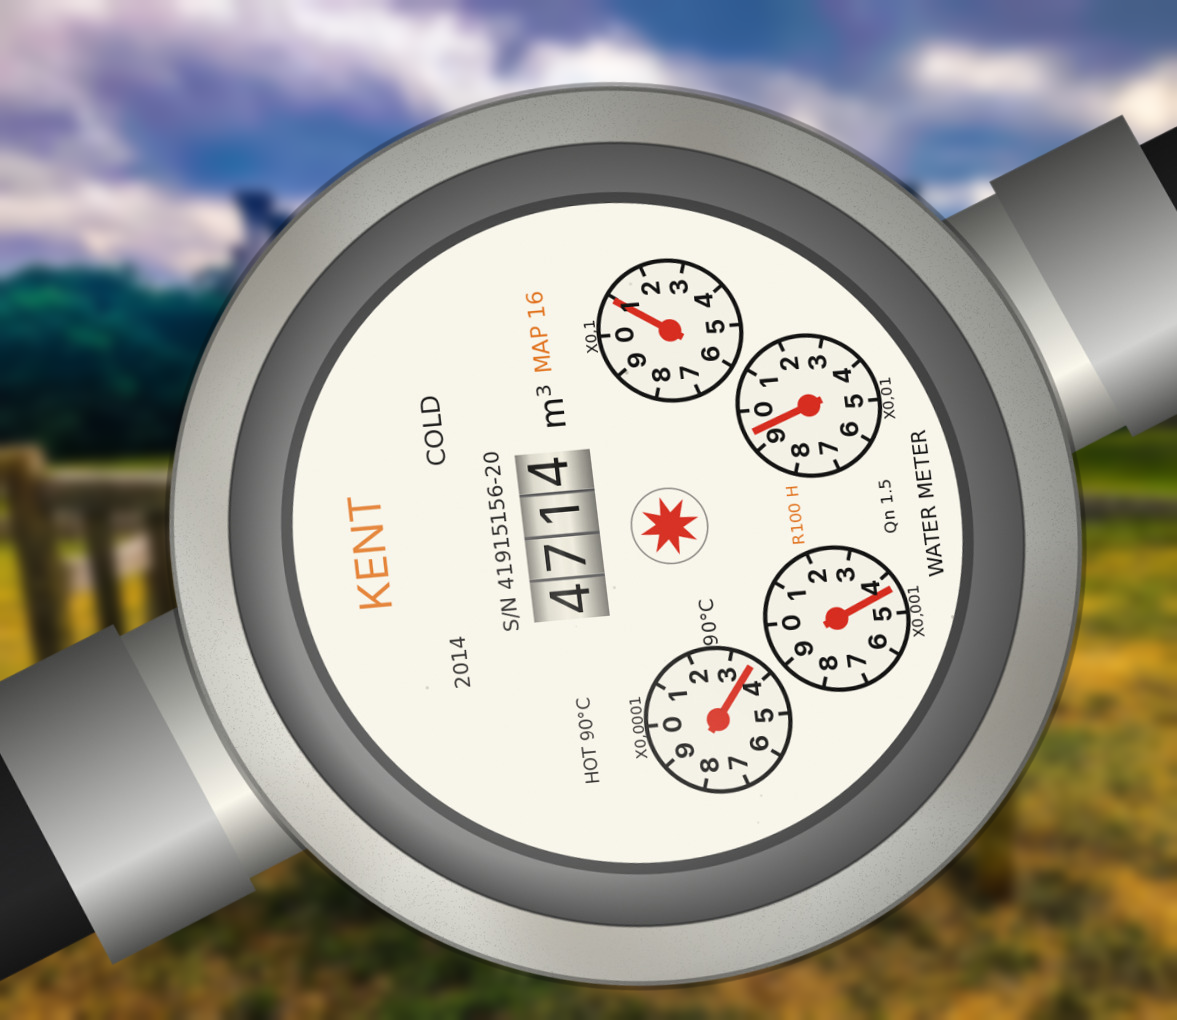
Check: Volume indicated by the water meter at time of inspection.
4714.0943 m³
